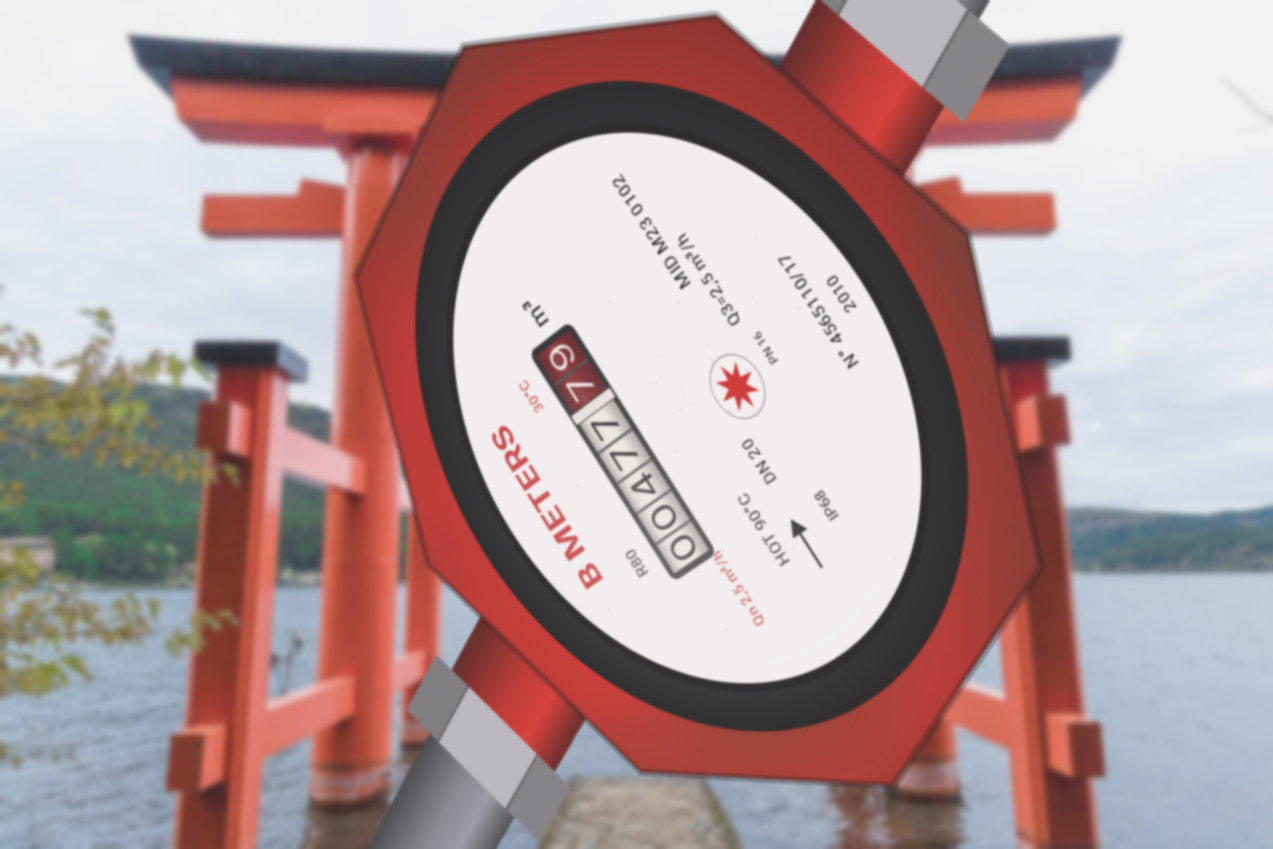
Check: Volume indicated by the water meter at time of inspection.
477.79 m³
